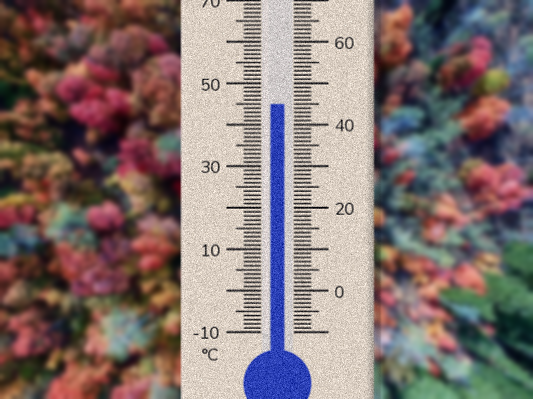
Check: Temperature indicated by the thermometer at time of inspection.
45 °C
